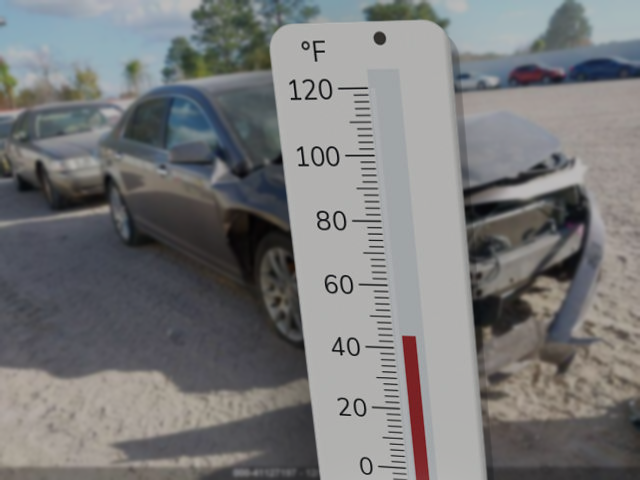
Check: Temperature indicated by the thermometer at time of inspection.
44 °F
